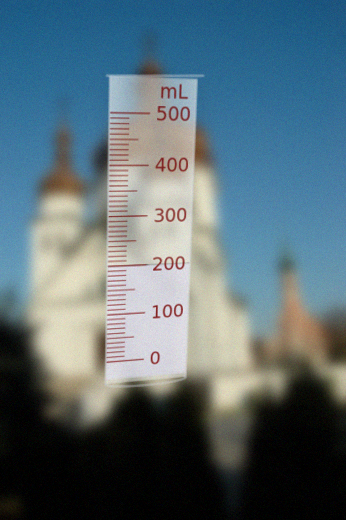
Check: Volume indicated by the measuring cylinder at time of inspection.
200 mL
